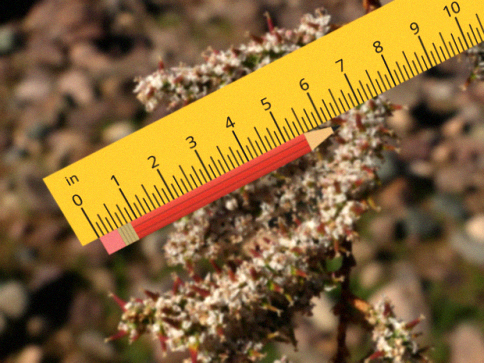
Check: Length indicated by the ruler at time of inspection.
6.375 in
